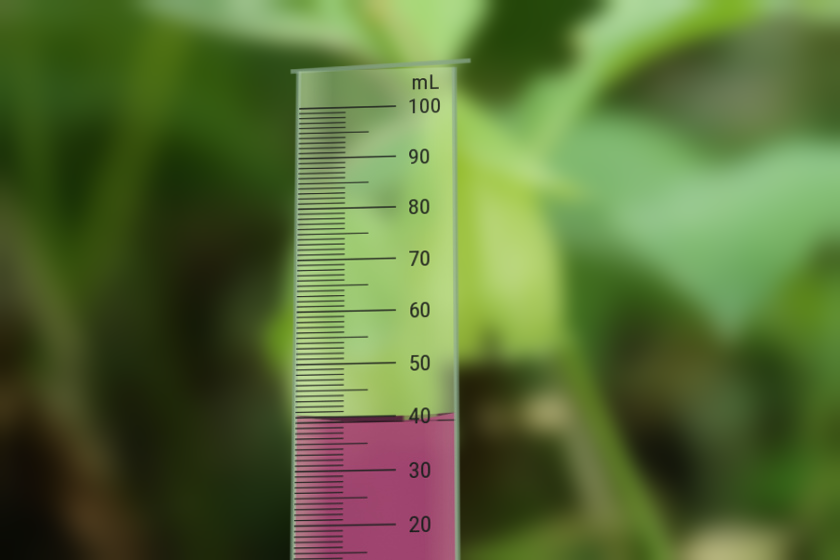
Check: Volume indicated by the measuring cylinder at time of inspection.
39 mL
